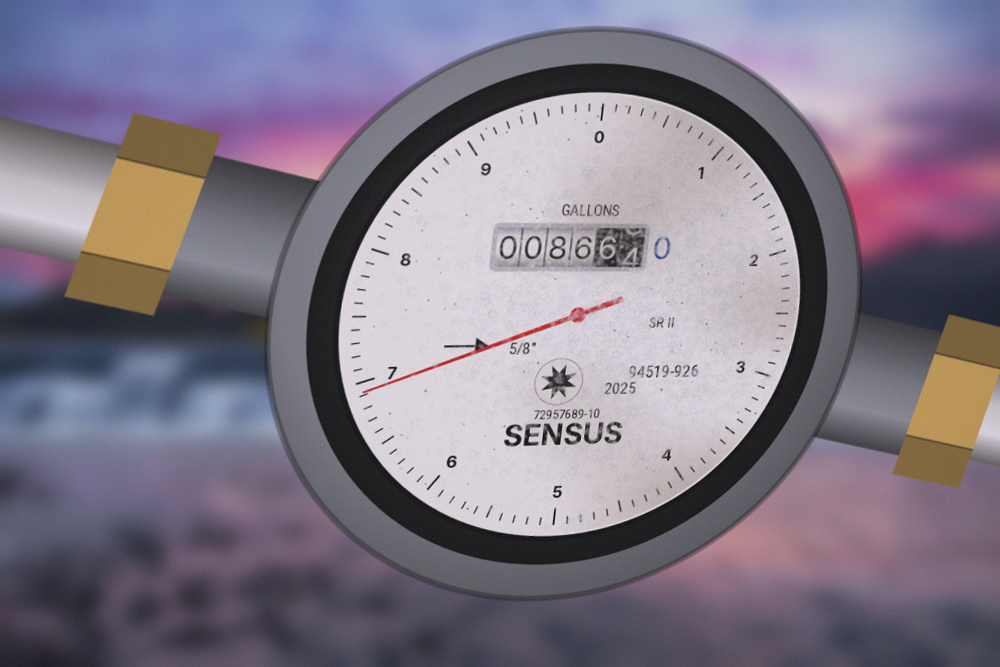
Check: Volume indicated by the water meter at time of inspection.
86636.9 gal
